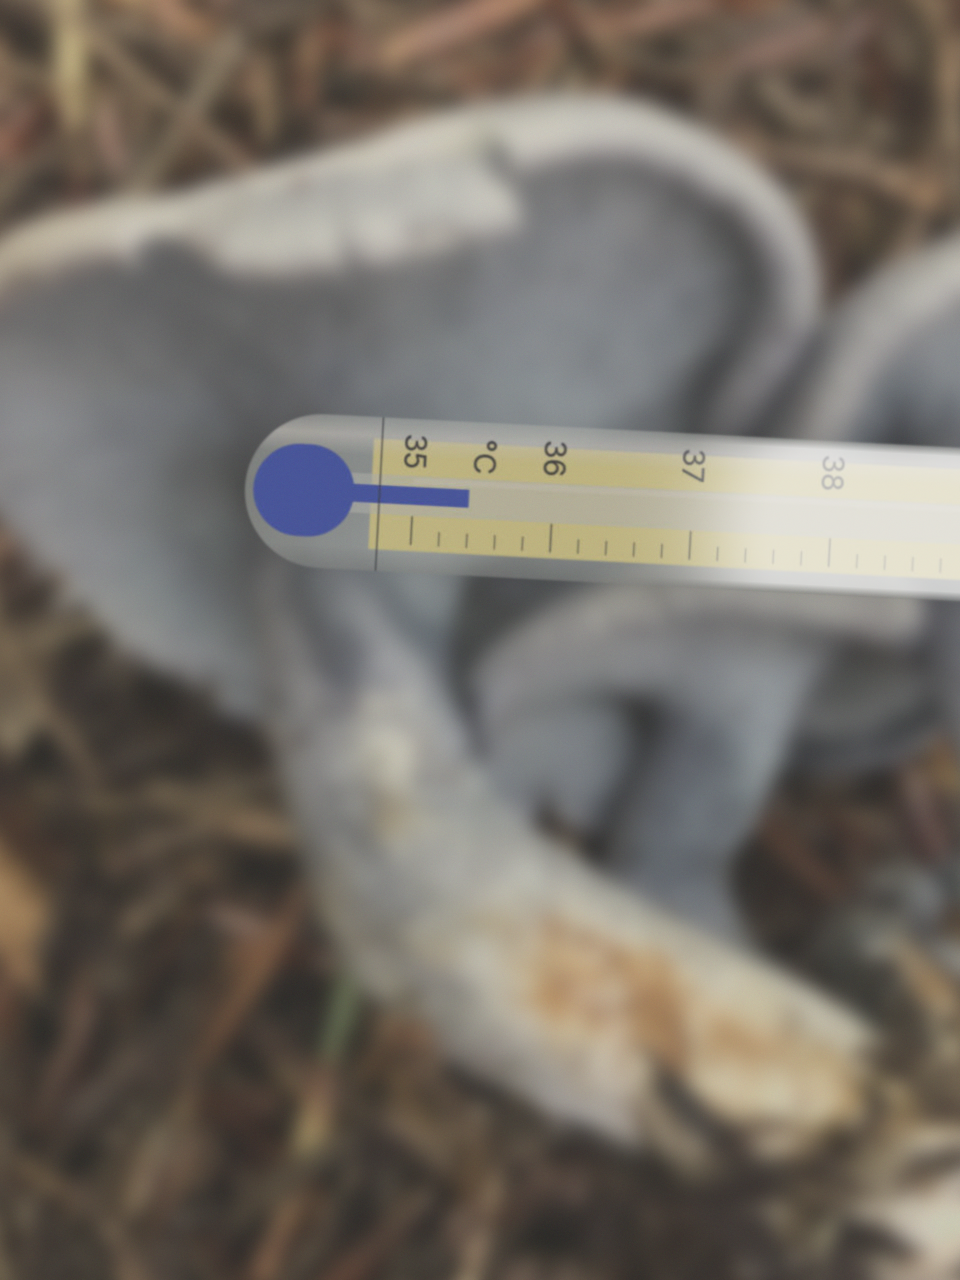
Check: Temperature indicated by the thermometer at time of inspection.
35.4 °C
